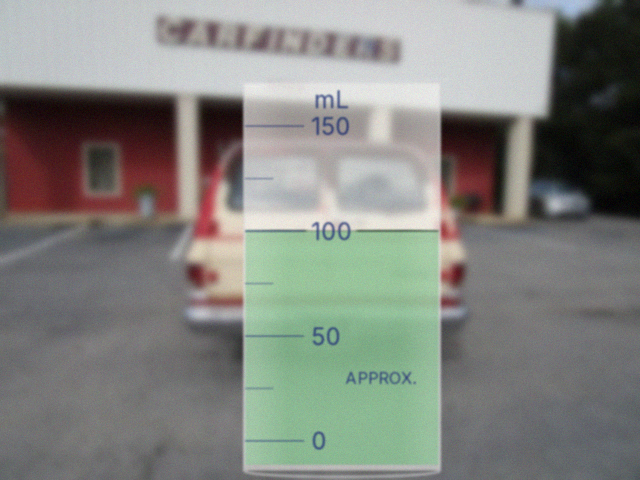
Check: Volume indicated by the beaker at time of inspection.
100 mL
